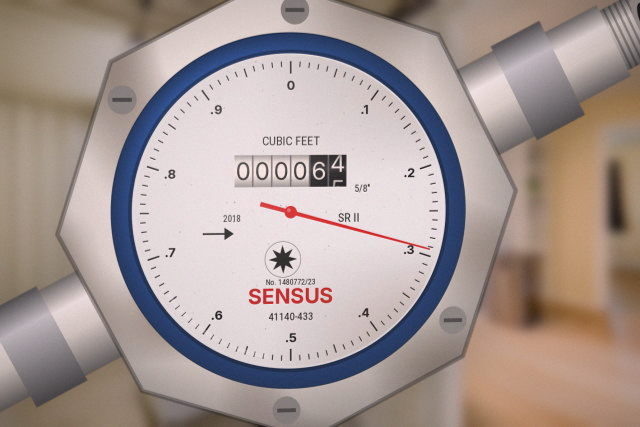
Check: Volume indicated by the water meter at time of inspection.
64.29 ft³
